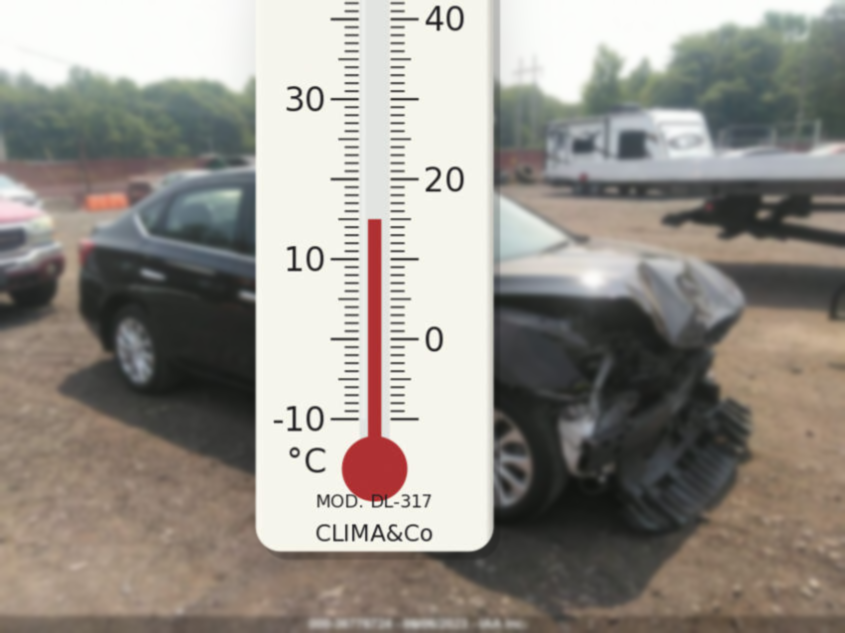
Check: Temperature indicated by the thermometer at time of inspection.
15 °C
